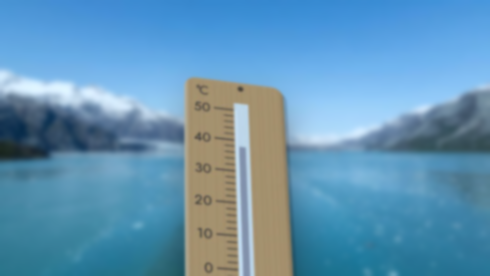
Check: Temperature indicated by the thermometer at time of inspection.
38 °C
